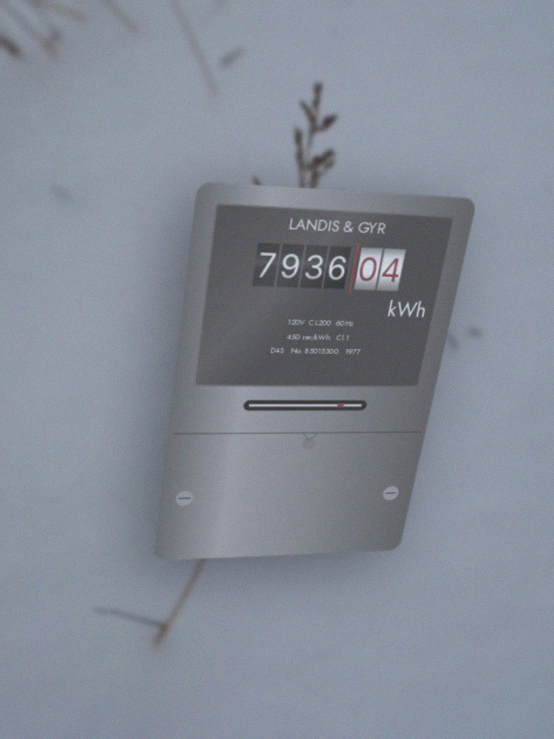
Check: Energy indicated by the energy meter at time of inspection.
7936.04 kWh
